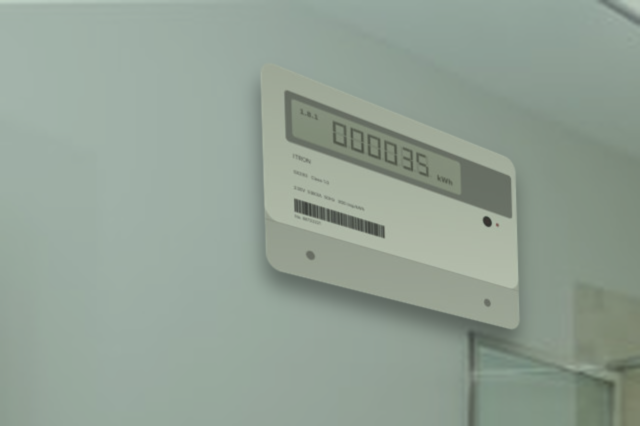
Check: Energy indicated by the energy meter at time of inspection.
35 kWh
